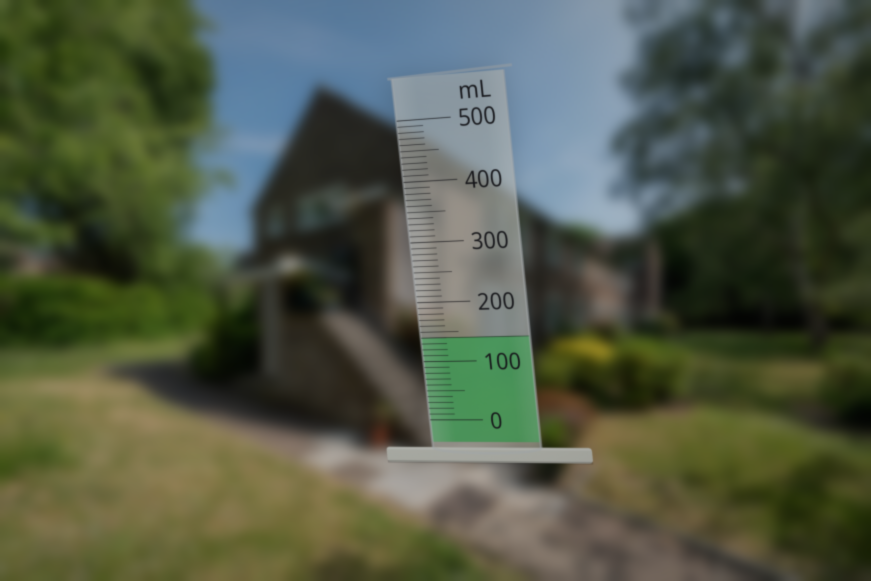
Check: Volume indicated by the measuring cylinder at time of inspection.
140 mL
